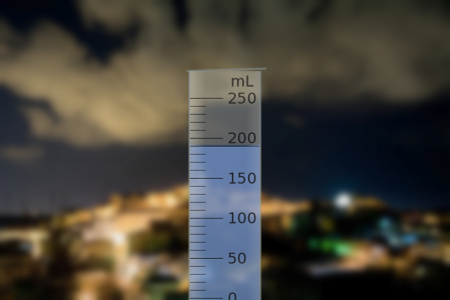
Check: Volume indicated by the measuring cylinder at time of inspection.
190 mL
